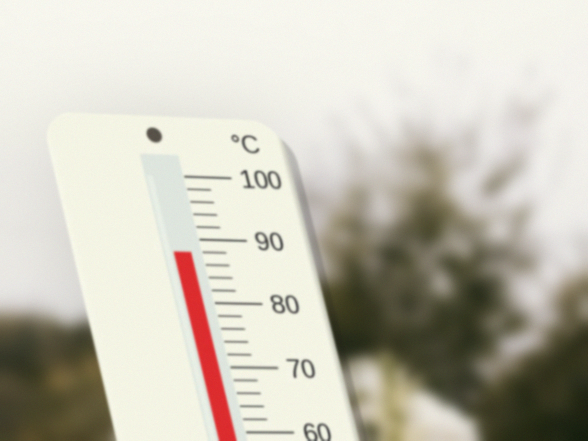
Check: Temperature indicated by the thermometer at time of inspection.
88 °C
